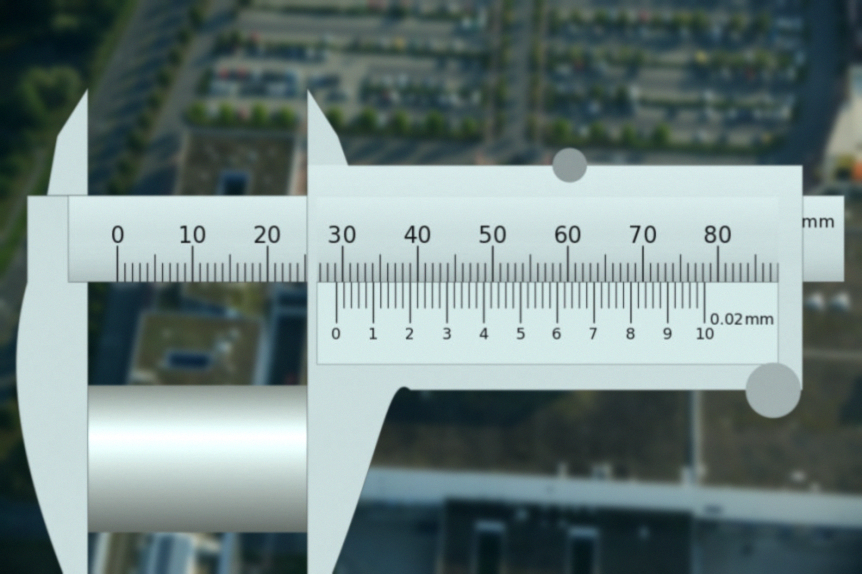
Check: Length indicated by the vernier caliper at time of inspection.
29.2 mm
